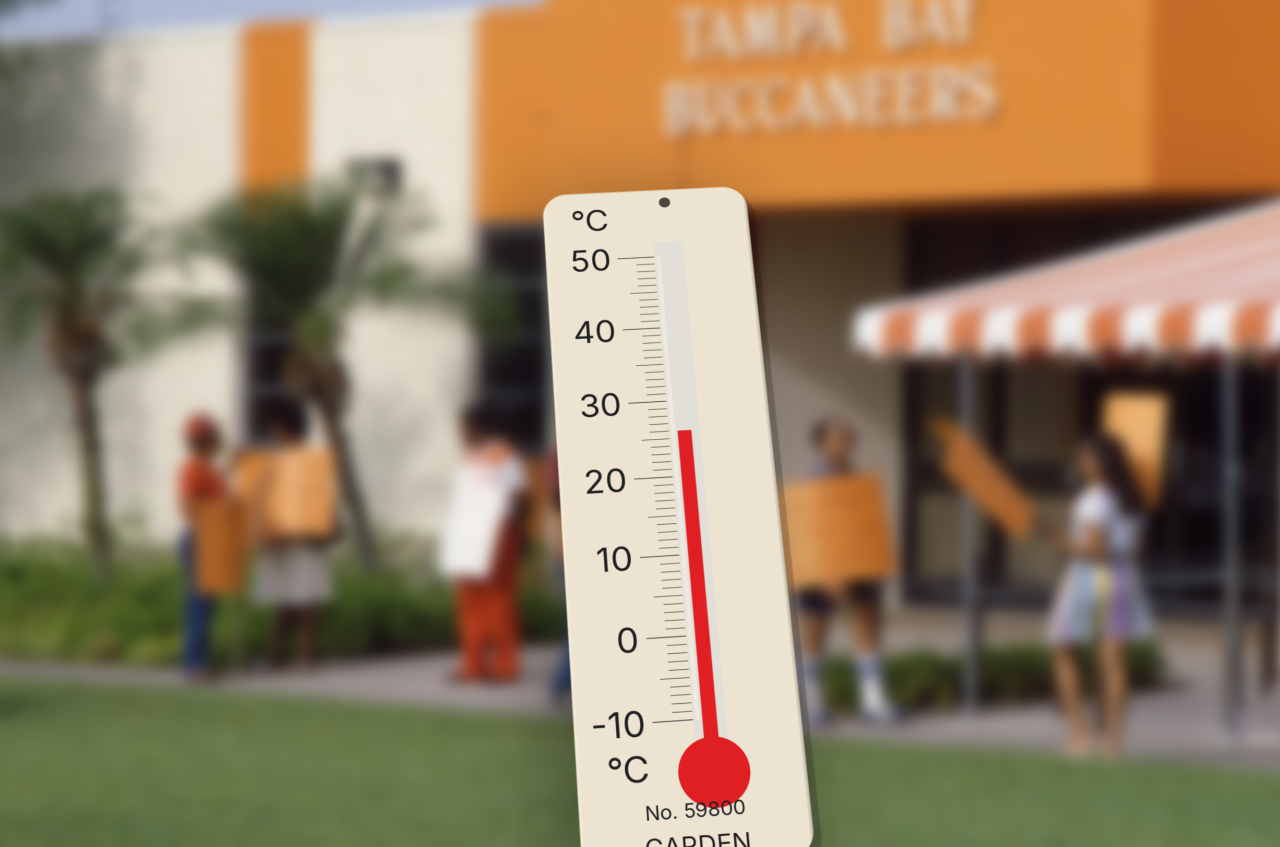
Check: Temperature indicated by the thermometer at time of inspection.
26 °C
